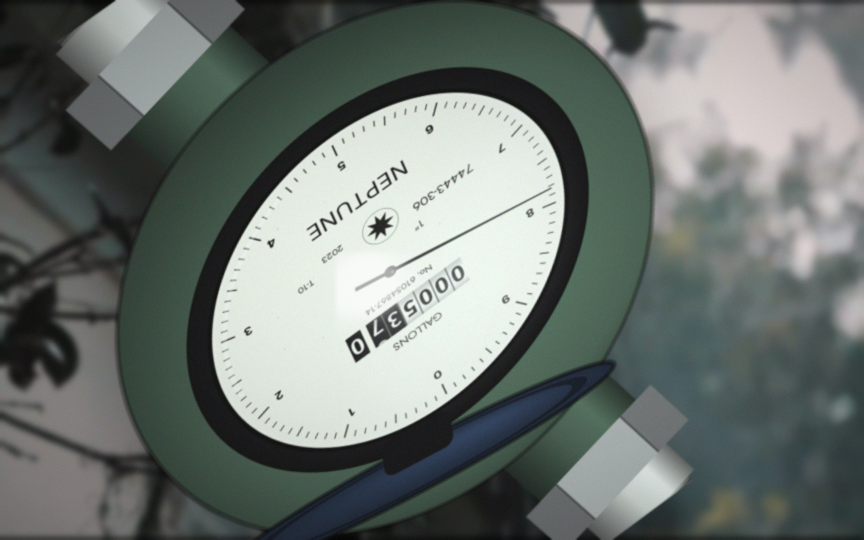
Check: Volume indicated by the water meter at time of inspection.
5367.8 gal
